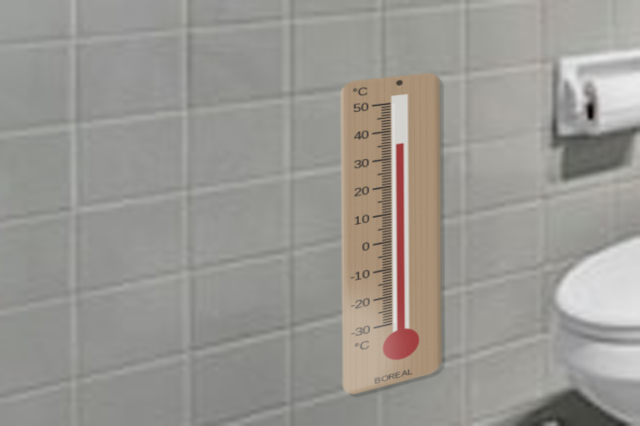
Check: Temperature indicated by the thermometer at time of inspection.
35 °C
